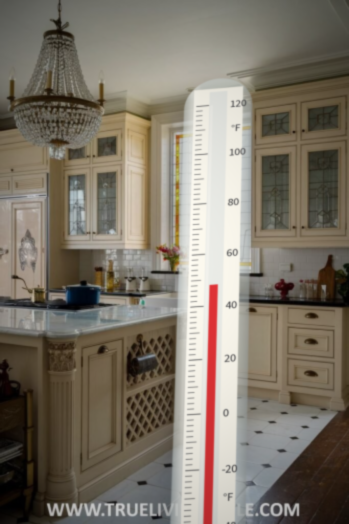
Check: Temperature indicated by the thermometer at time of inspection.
48 °F
